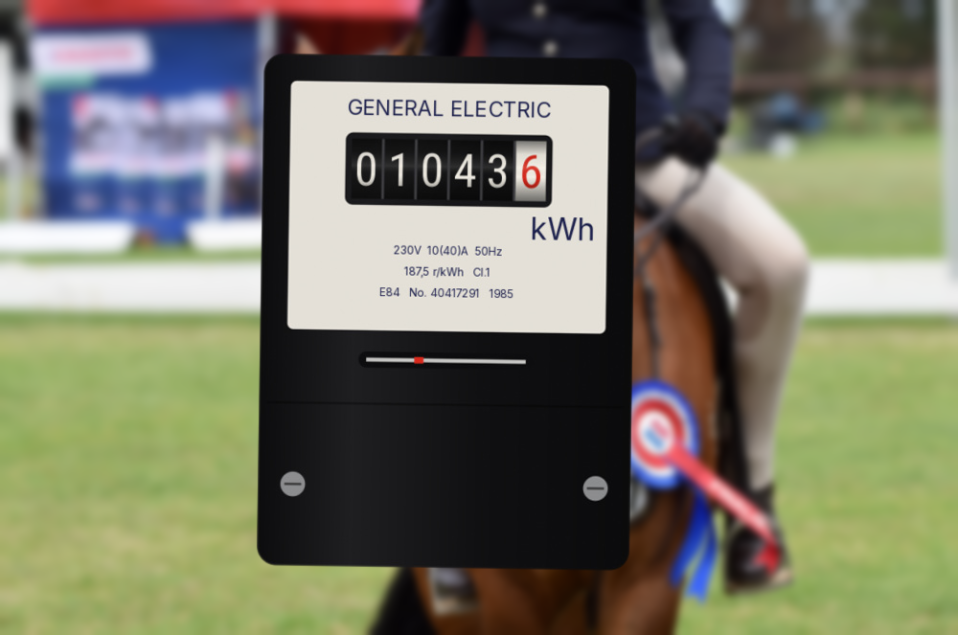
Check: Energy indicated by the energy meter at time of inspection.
1043.6 kWh
